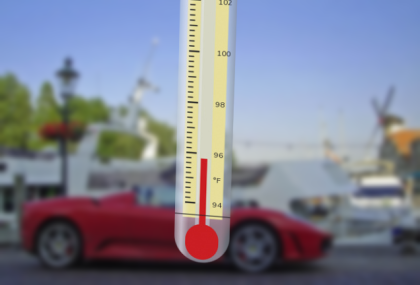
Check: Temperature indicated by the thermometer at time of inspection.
95.8 °F
